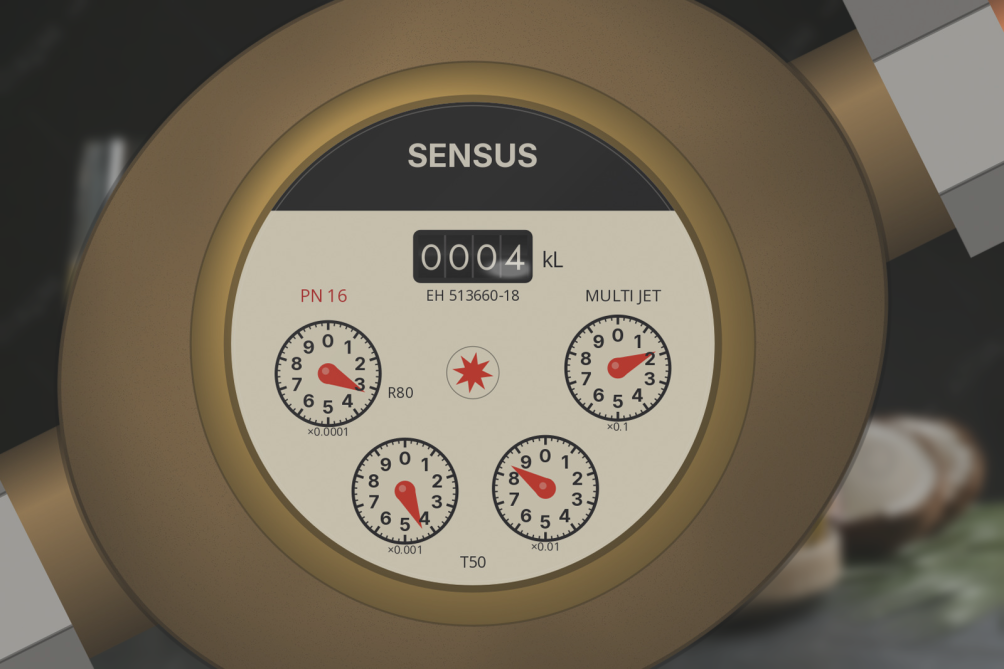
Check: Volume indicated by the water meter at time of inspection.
4.1843 kL
